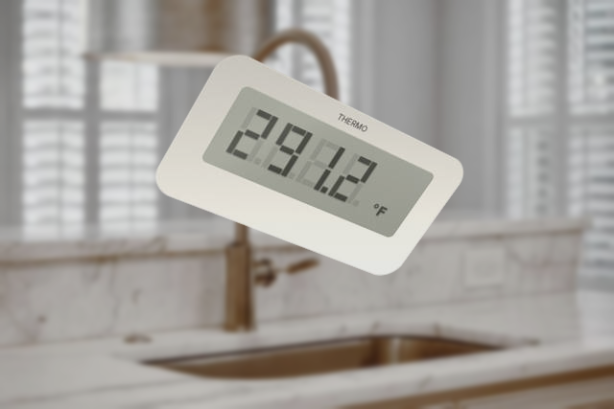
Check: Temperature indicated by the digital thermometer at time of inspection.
291.2 °F
